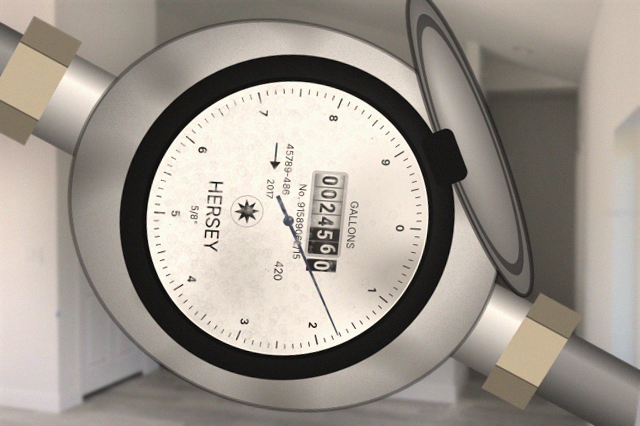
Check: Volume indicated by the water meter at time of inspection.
24561.7 gal
